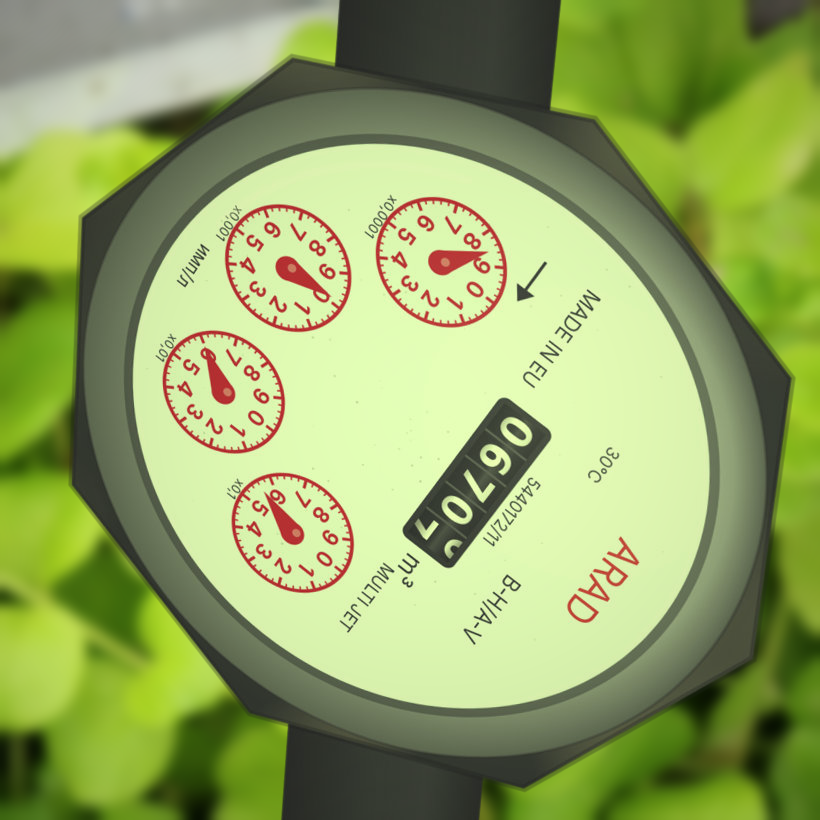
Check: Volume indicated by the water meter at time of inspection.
6706.5598 m³
